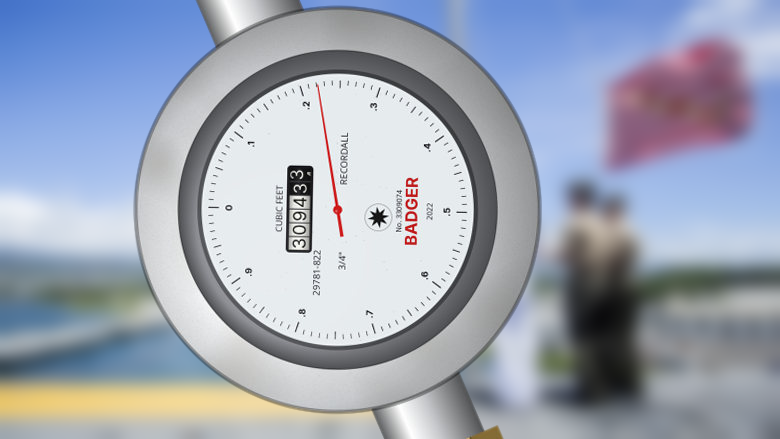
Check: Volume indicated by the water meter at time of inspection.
309433.22 ft³
